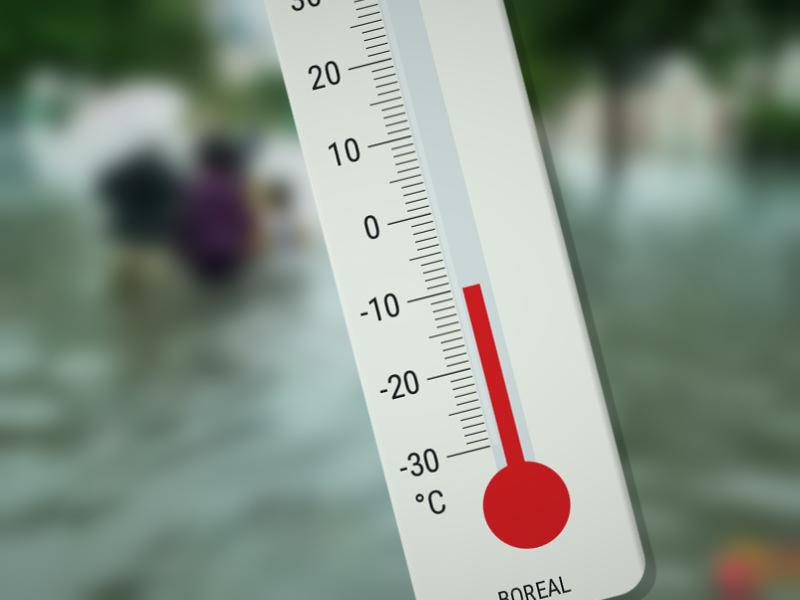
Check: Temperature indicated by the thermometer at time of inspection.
-10 °C
